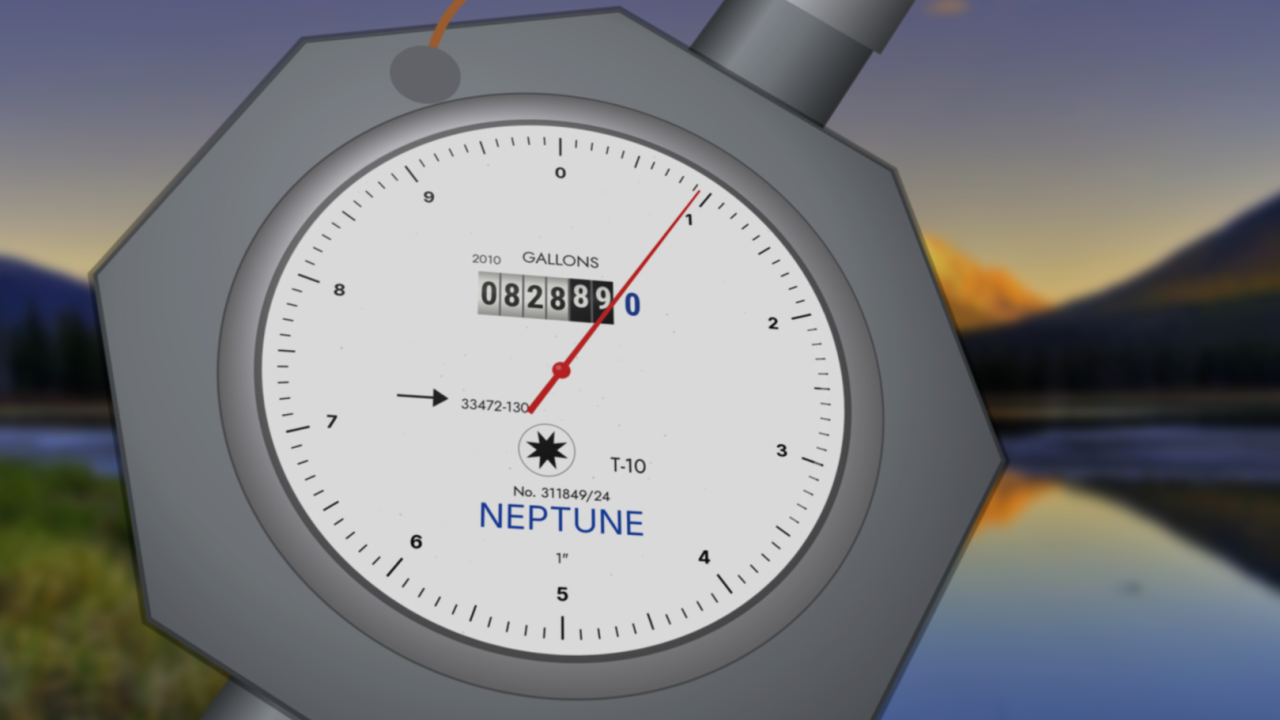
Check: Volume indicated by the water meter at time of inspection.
828890.9 gal
